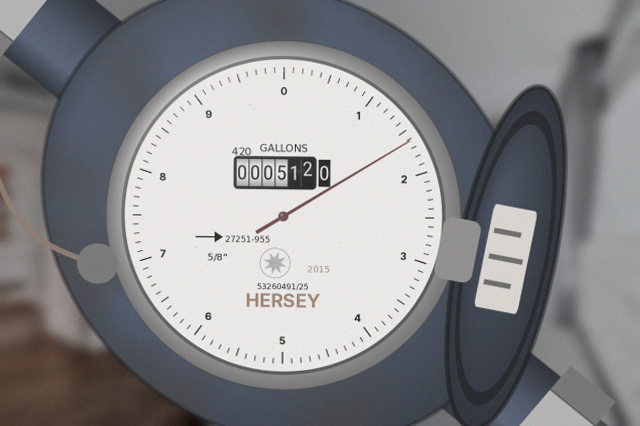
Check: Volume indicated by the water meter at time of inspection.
5121.6 gal
